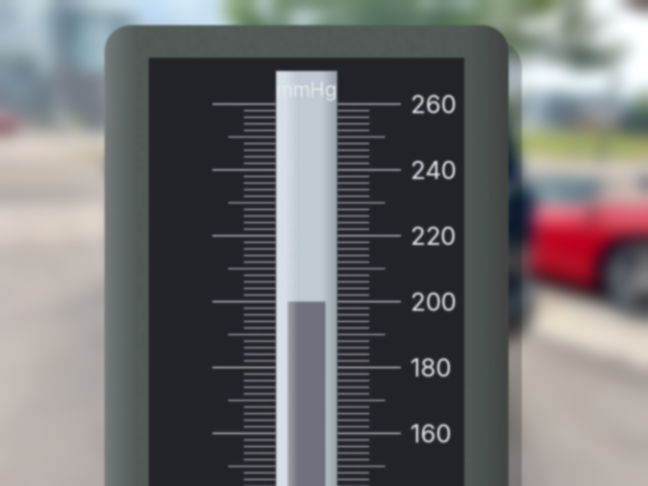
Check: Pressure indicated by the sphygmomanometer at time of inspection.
200 mmHg
